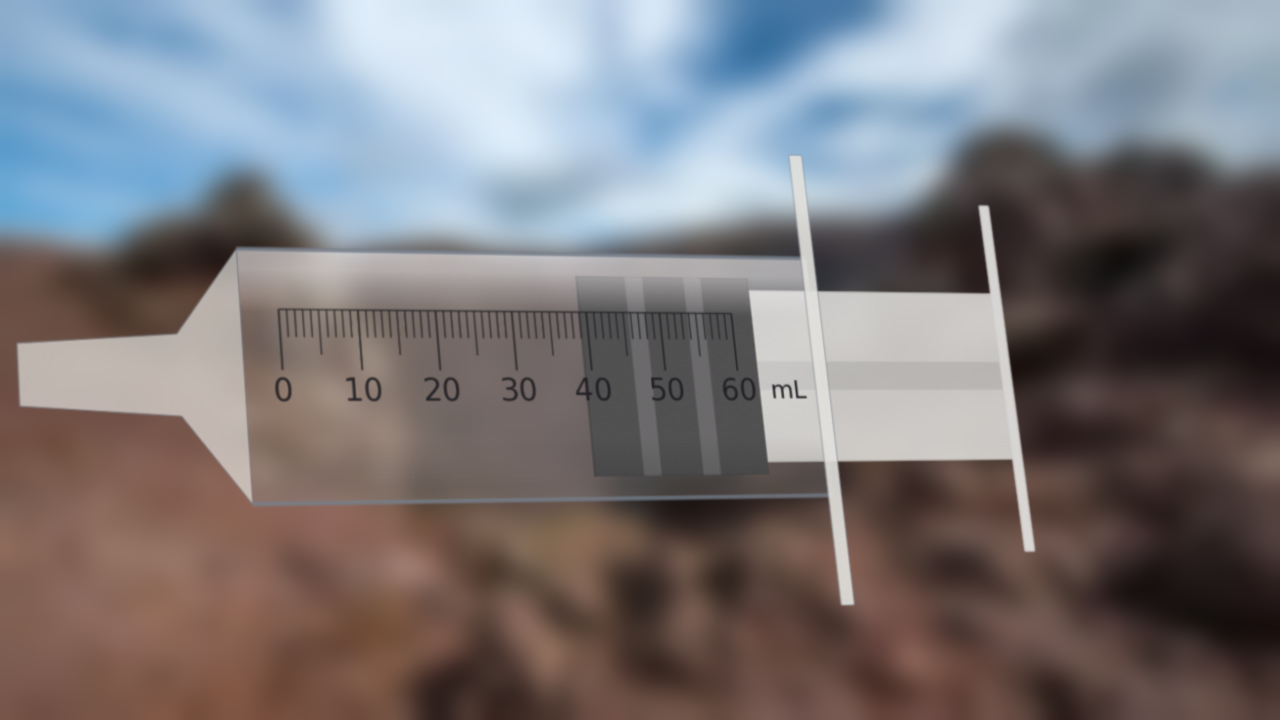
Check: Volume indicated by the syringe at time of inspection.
39 mL
